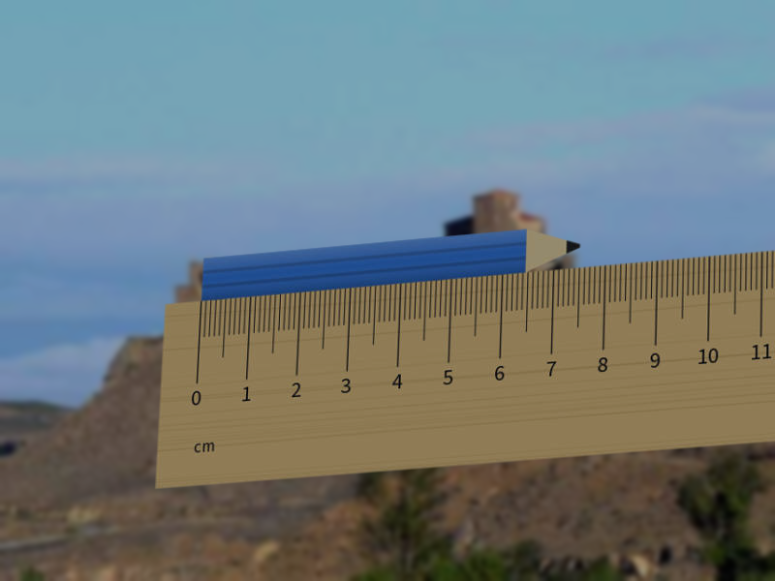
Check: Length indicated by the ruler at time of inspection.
7.5 cm
